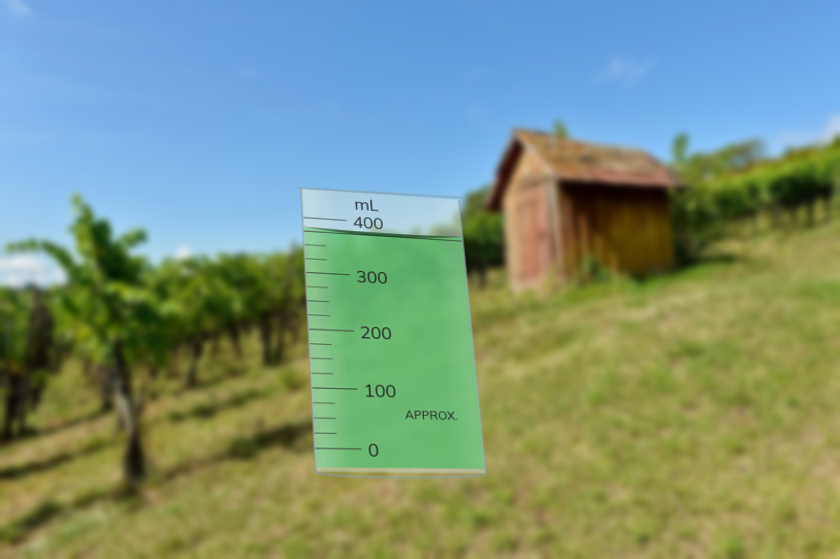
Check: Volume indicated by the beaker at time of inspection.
375 mL
